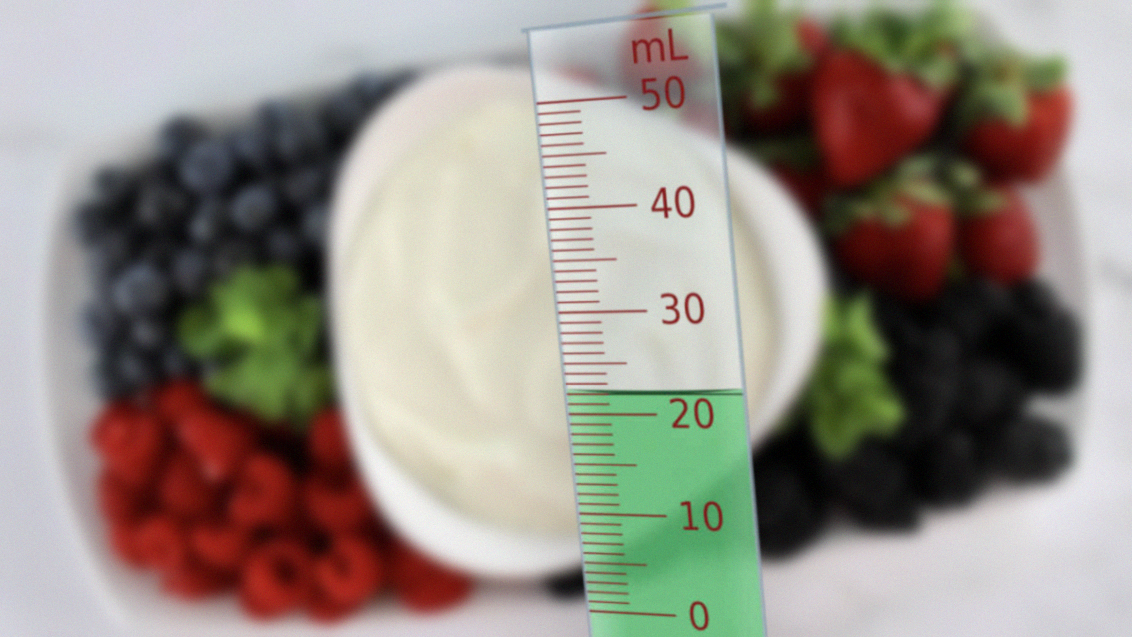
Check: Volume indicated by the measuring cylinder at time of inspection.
22 mL
